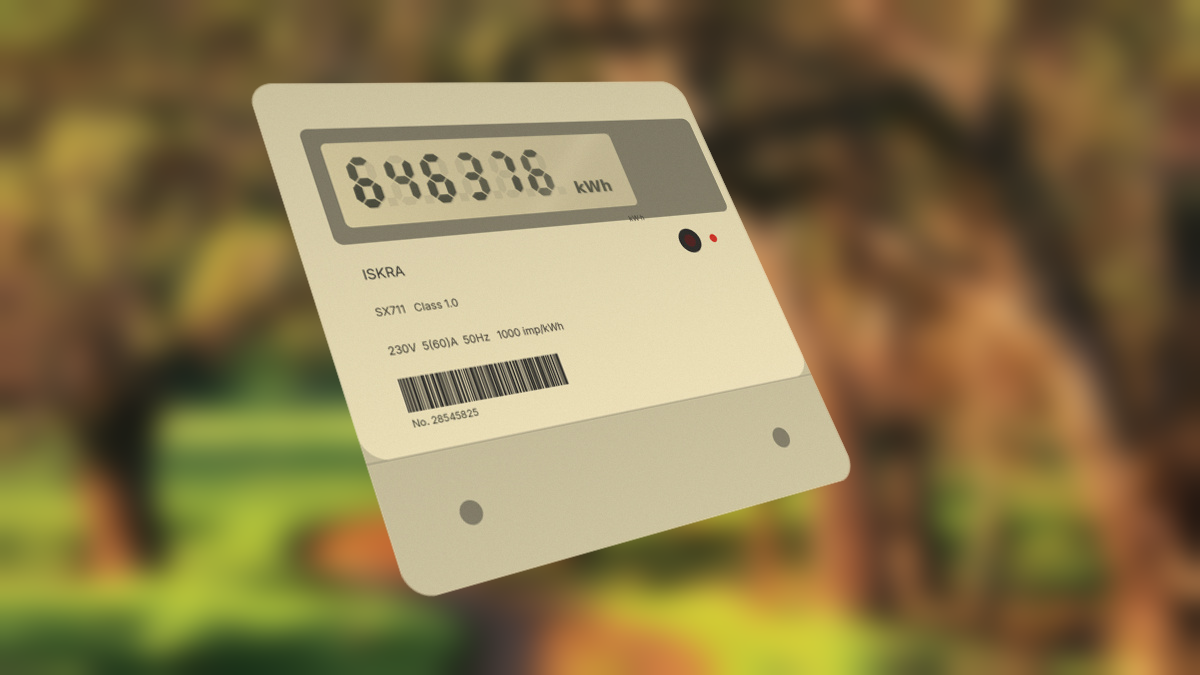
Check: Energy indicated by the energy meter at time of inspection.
646376 kWh
